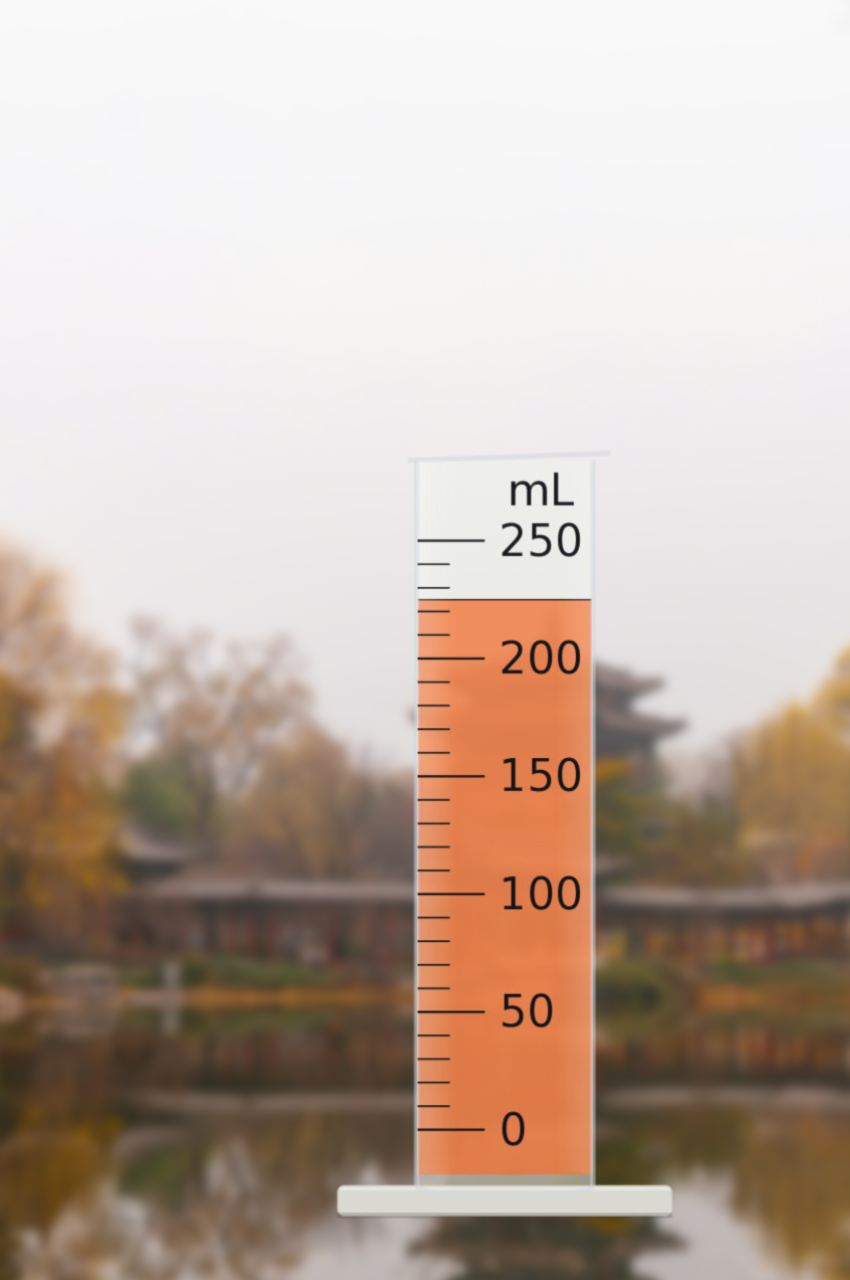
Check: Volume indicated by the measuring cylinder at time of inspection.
225 mL
